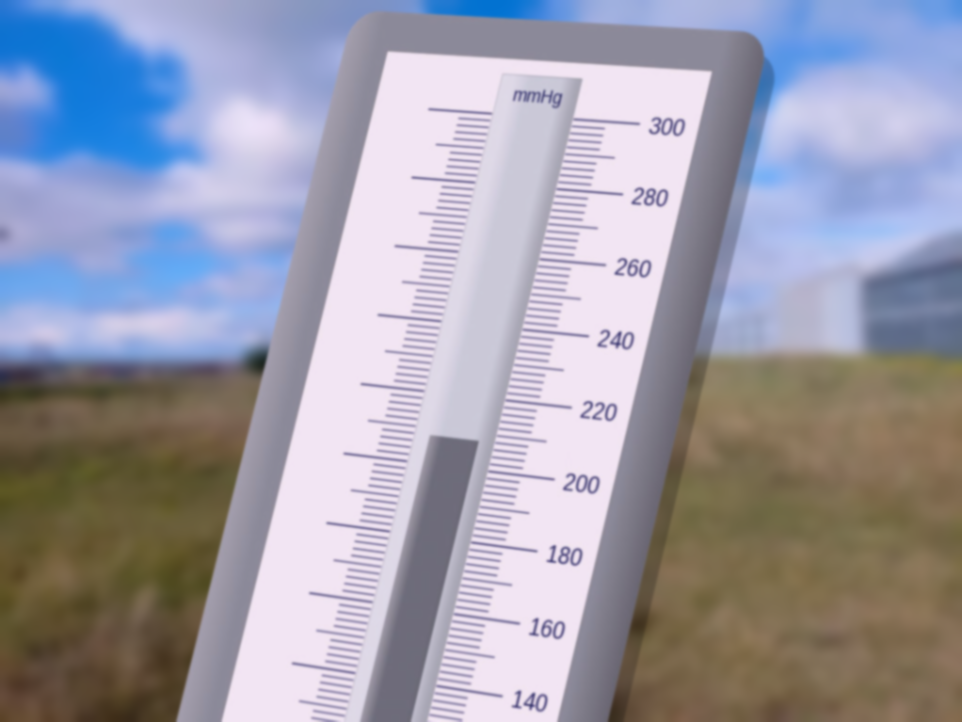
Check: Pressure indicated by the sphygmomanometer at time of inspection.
208 mmHg
